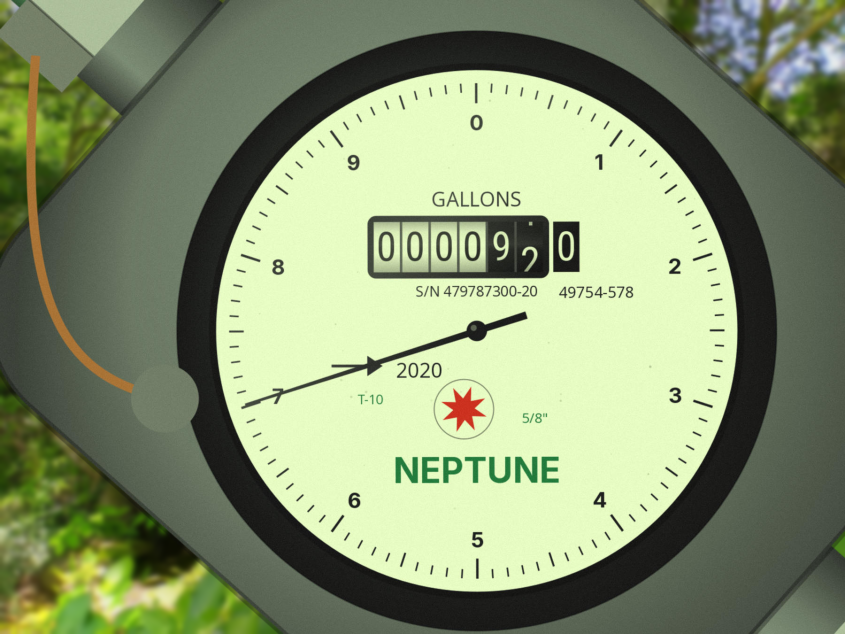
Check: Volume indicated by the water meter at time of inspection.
917.0 gal
